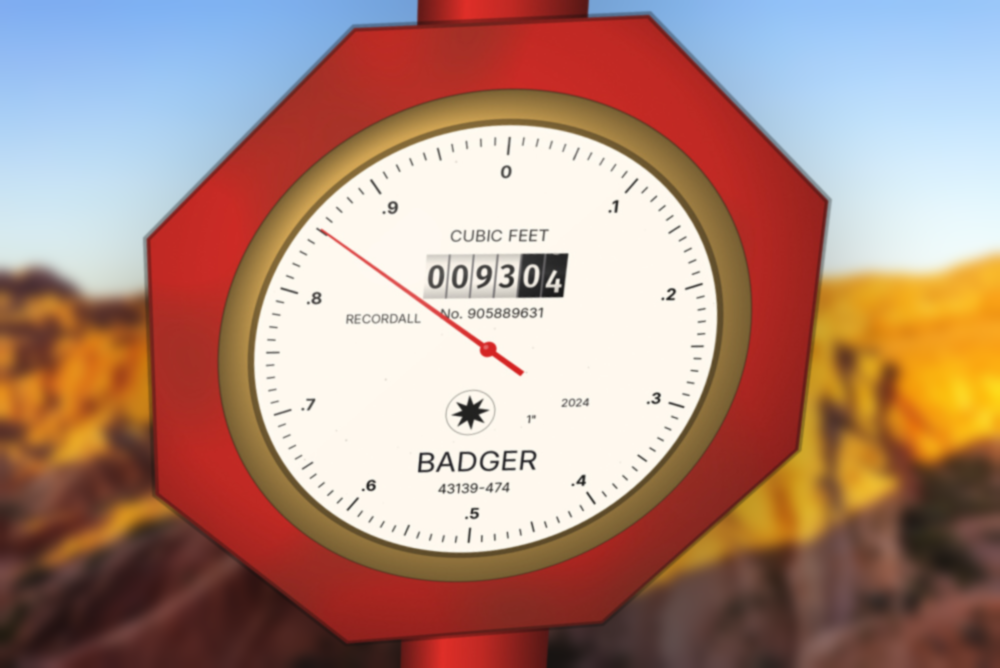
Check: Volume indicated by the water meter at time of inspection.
9303.85 ft³
